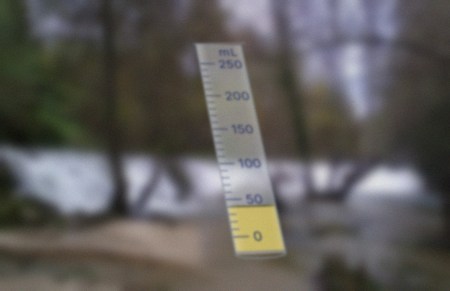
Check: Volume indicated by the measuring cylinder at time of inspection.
40 mL
